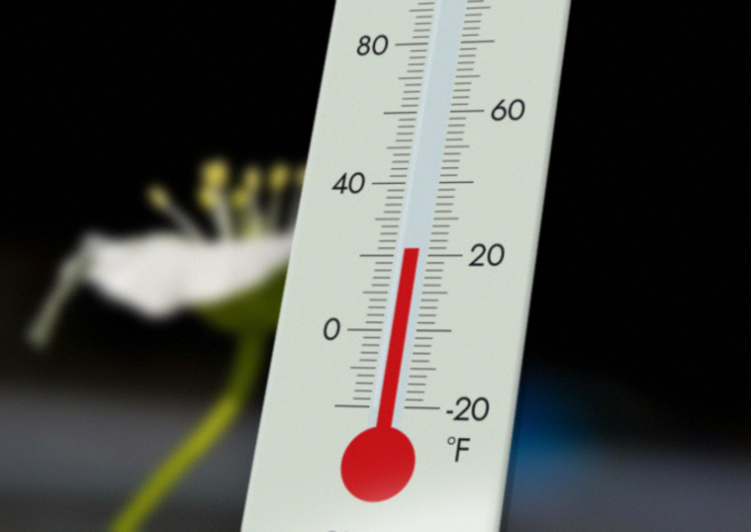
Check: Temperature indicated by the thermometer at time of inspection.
22 °F
